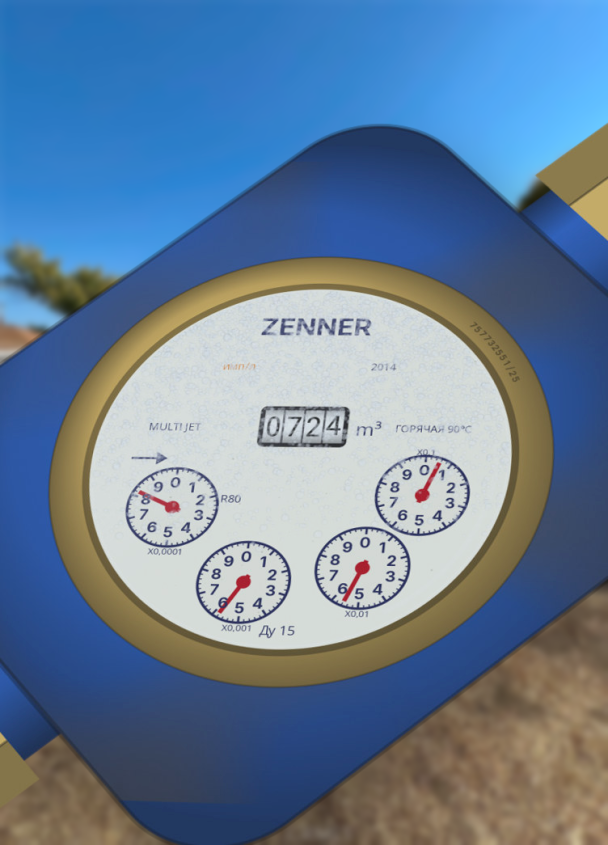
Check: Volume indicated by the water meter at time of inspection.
724.0558 m³
